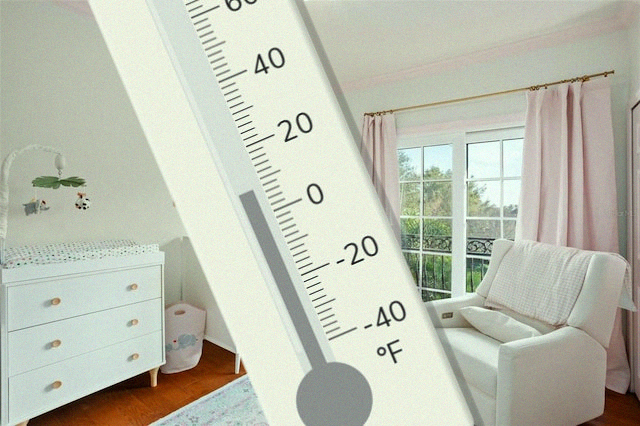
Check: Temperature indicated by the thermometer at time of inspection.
8 °F
